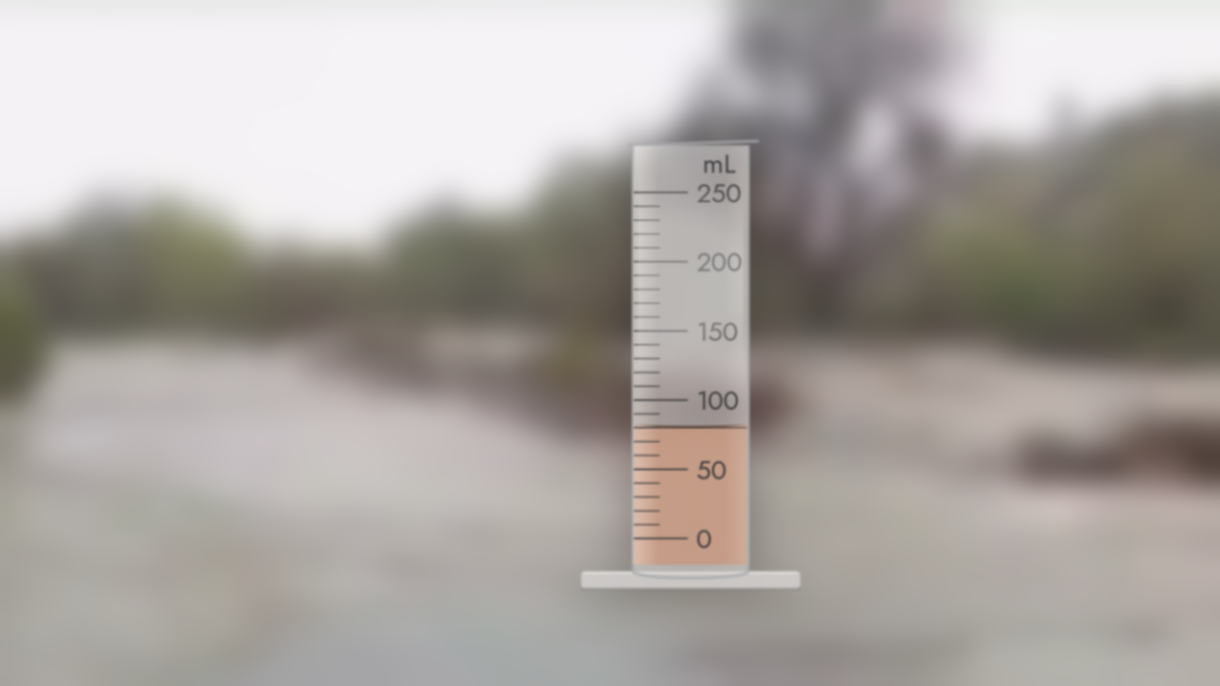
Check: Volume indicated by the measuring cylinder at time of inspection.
80 mL
